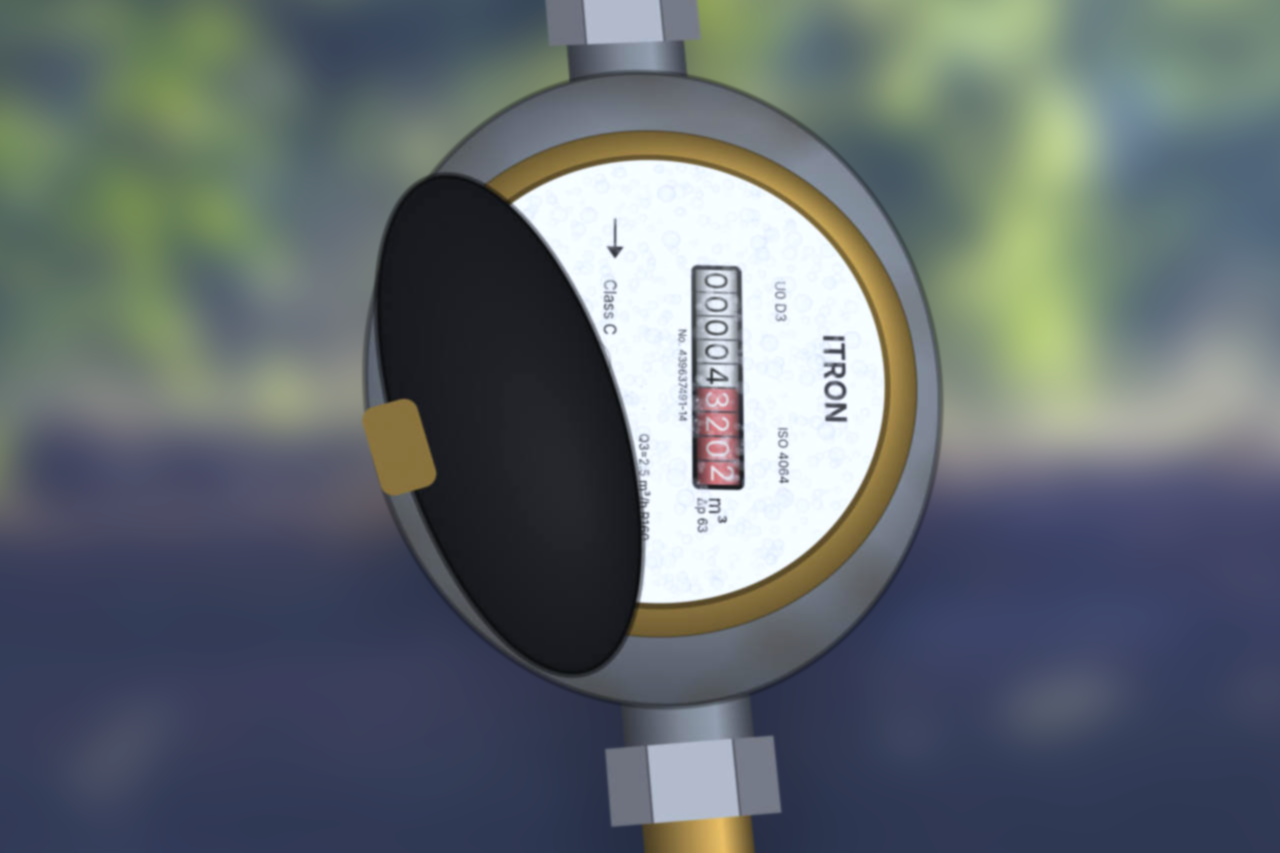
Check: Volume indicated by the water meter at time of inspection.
4.3202 m³
